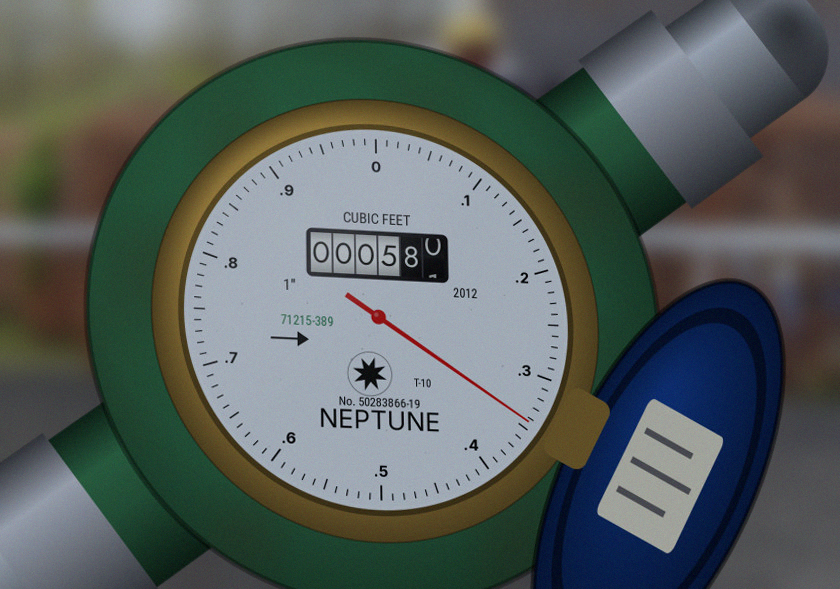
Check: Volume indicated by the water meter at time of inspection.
580.34 ft³
